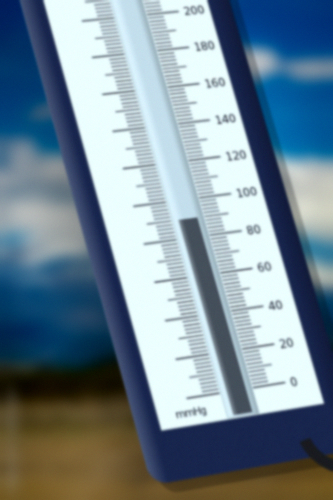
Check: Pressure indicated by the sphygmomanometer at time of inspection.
90 mmHg
